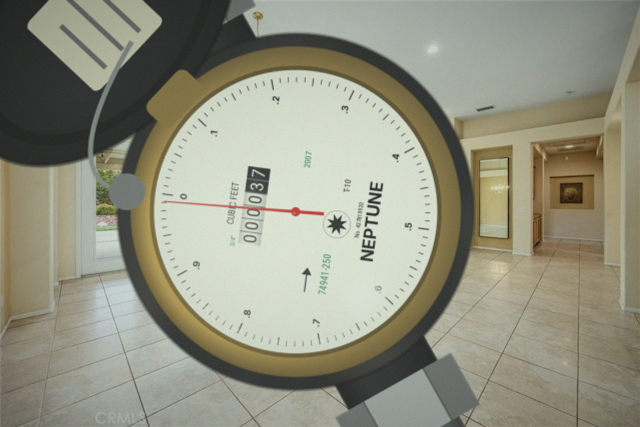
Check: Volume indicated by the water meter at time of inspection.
36.99 ft³
